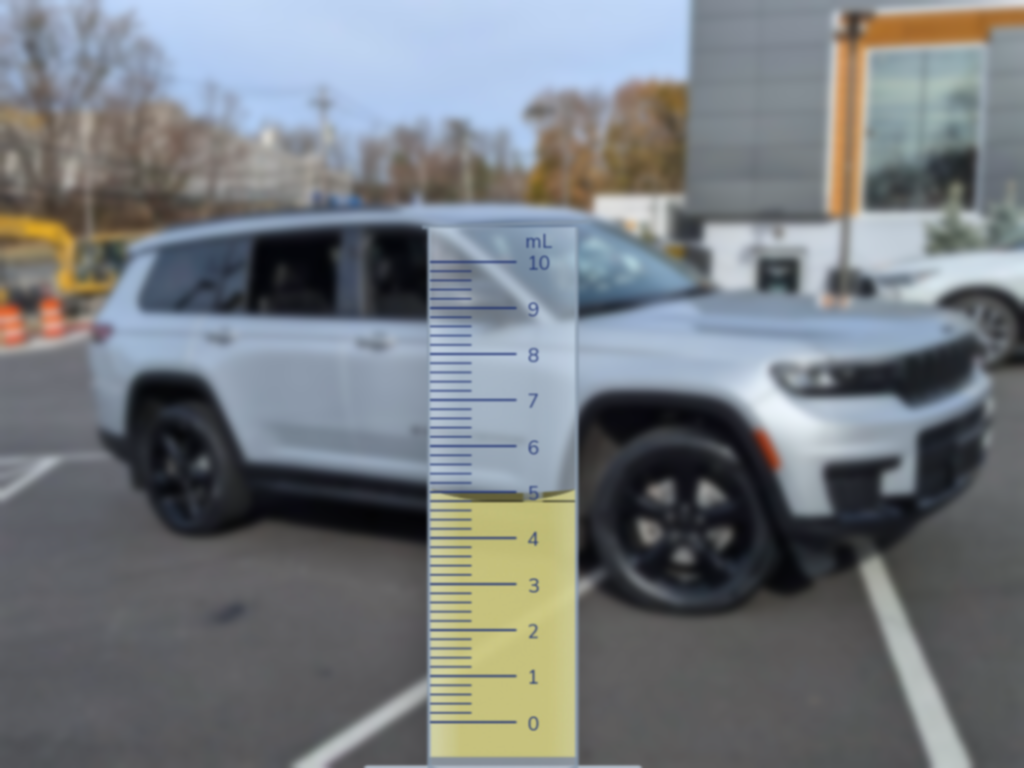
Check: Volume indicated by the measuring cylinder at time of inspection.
4.8 mL
